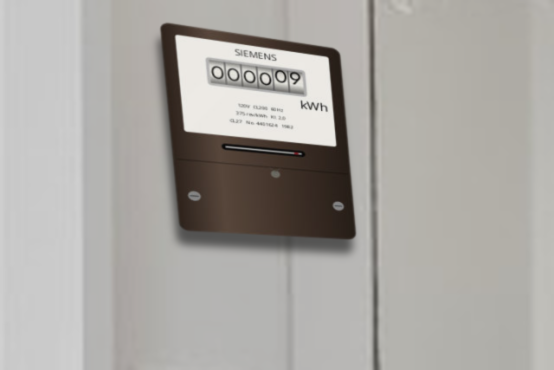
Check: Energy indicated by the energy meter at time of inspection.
9 kWh
